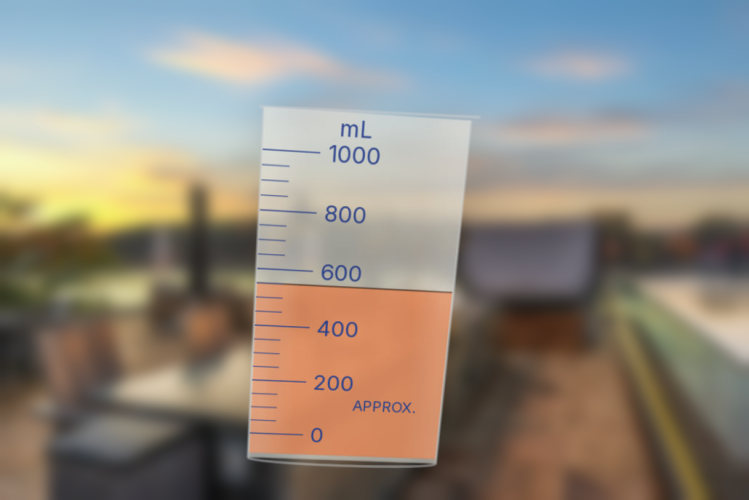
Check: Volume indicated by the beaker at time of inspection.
550 mL
